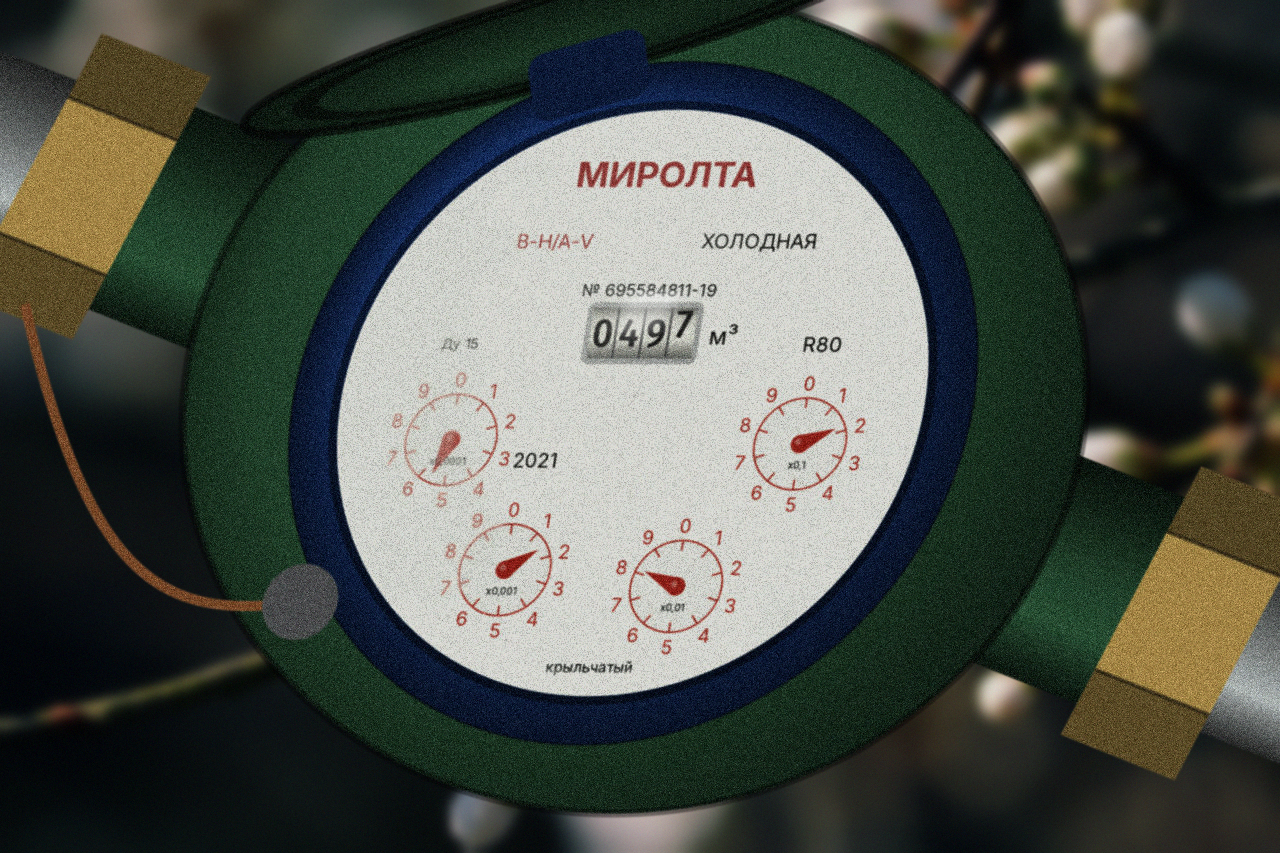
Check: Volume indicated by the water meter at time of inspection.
497.1815 m³
